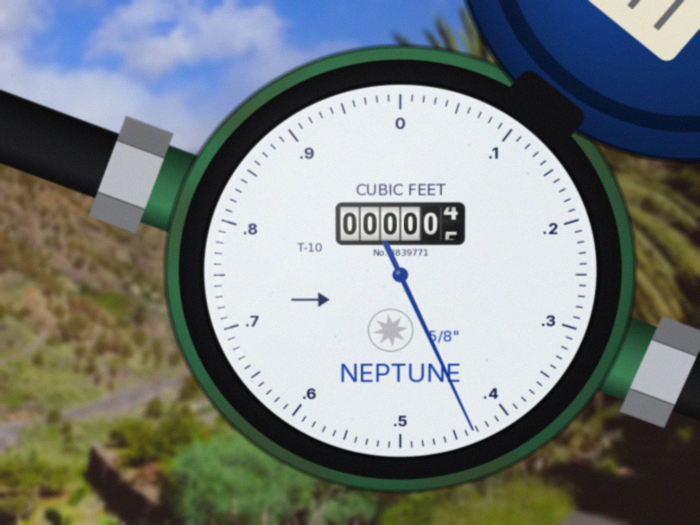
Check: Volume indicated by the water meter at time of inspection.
4.43 ft³
